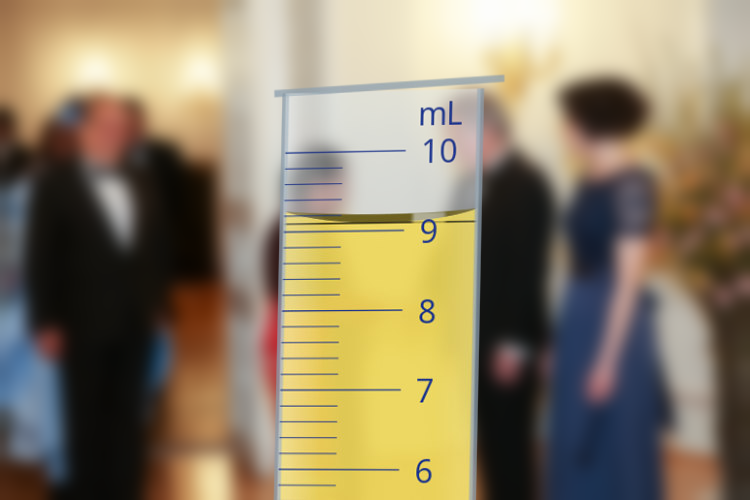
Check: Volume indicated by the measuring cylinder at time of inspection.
9.1 mL
